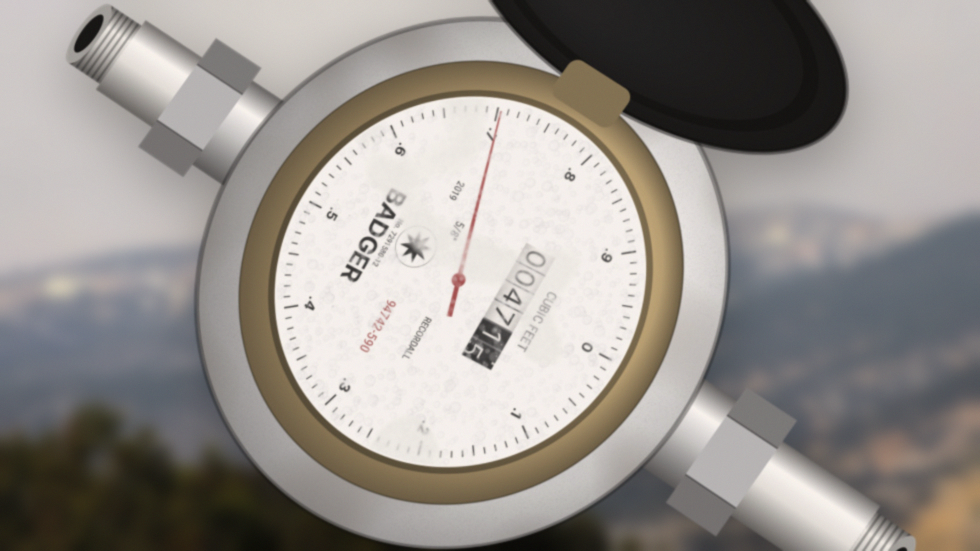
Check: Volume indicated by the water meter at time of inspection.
4714.70 ft³
